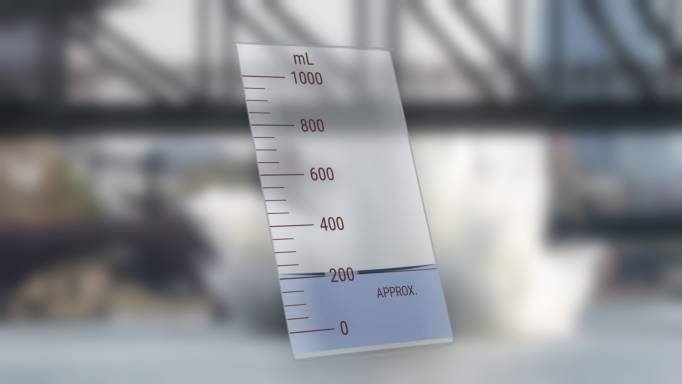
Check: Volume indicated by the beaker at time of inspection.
200 mL
